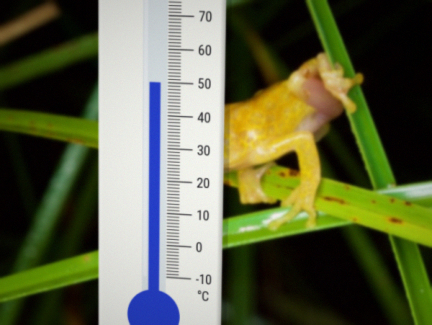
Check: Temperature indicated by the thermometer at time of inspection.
50 °C
